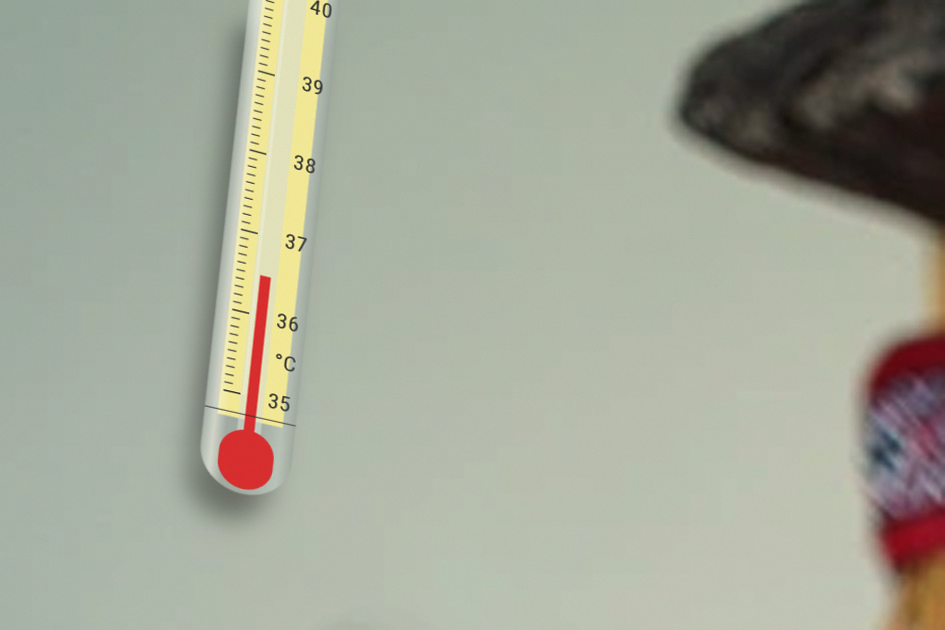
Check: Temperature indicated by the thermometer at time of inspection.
36.5 °C
